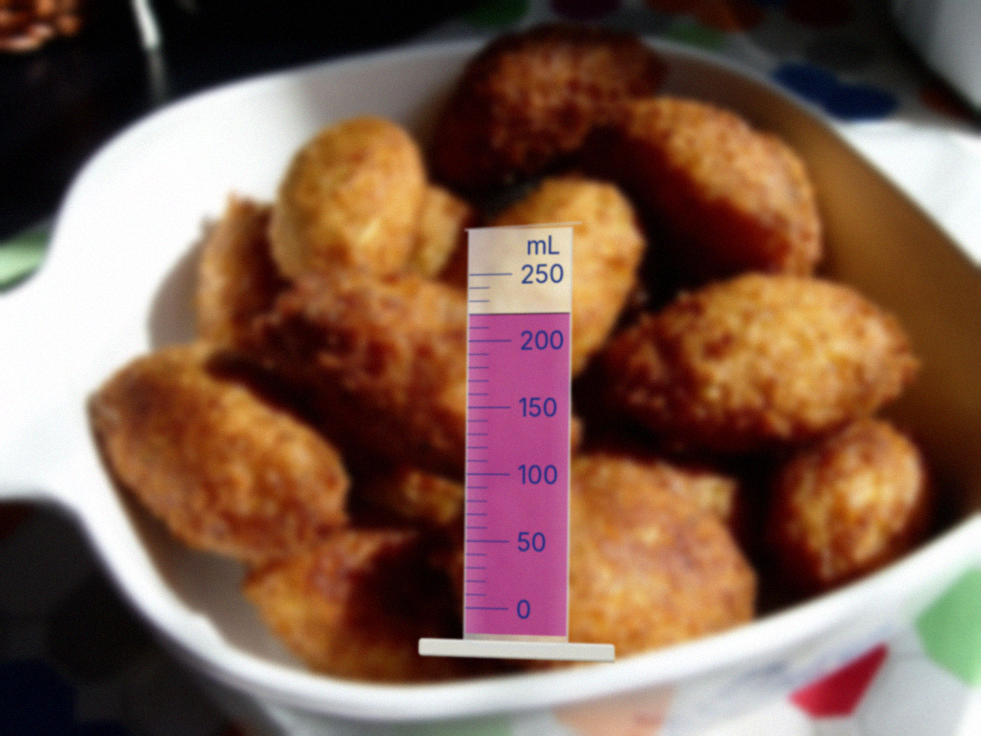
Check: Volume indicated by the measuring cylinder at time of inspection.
220 mL
